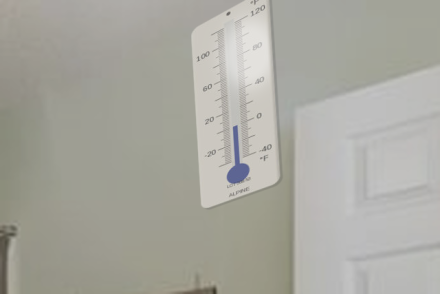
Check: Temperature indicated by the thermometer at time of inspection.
0 °F
